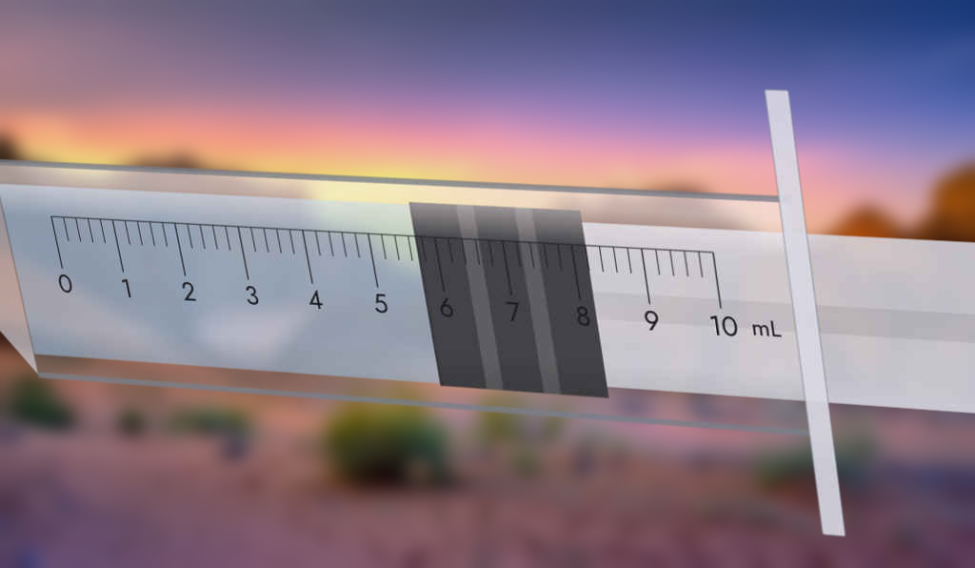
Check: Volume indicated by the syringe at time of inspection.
5.7 mL
